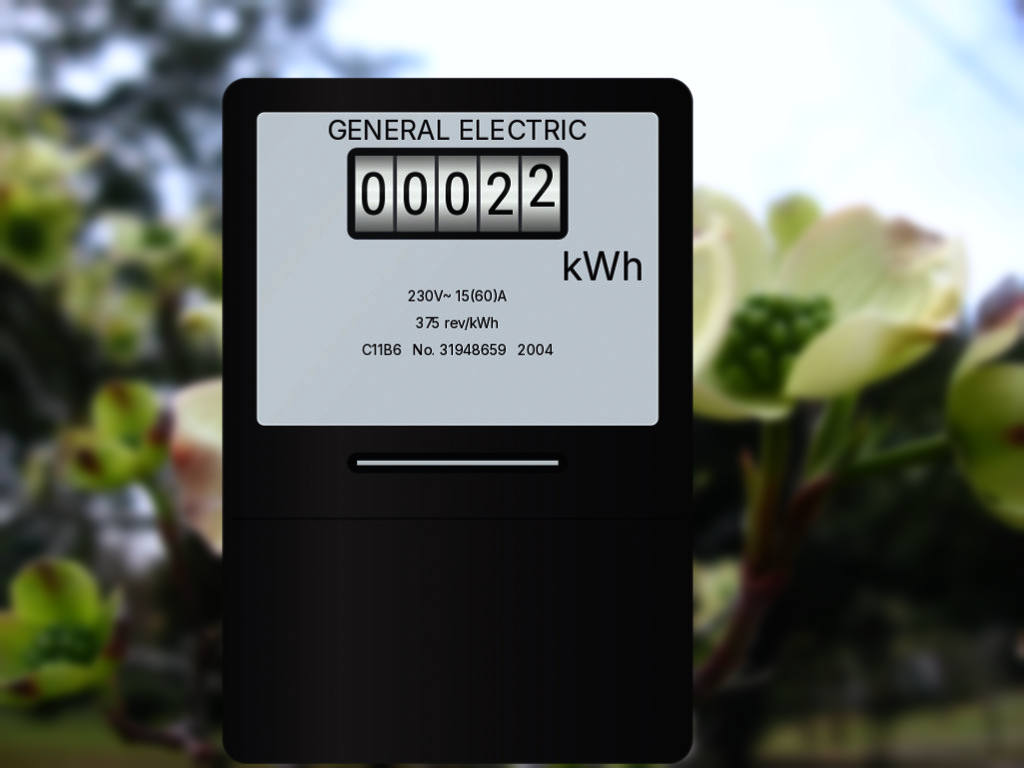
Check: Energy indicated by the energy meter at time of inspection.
22 kWh
